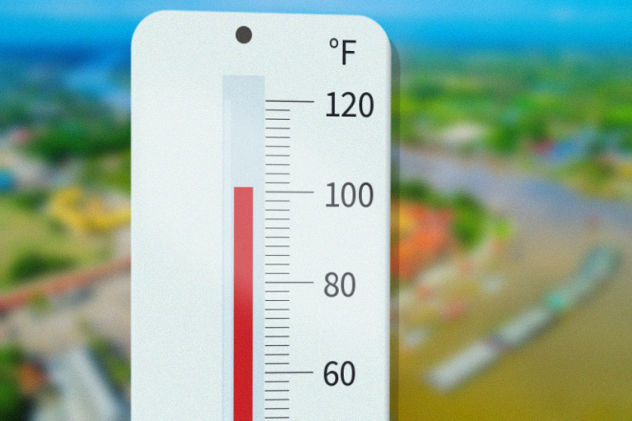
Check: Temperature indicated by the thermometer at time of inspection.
101 °F
